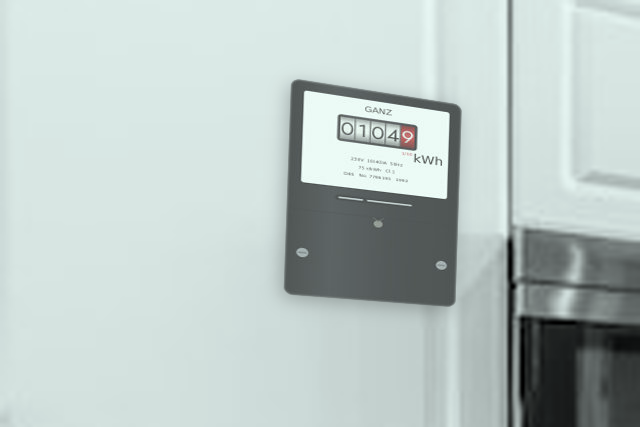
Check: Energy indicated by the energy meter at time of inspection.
104.9 kWh
